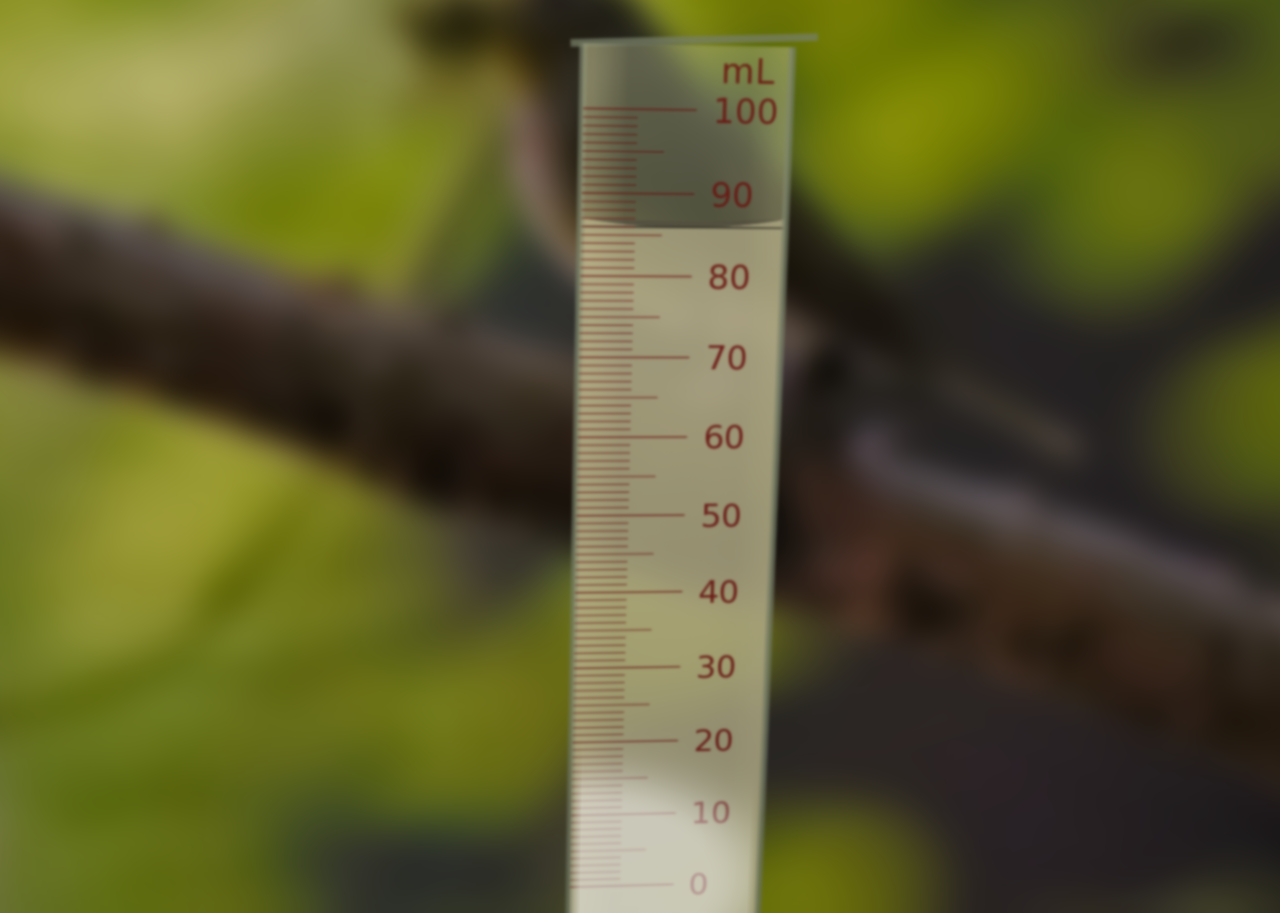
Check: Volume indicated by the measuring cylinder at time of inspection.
86 mL
